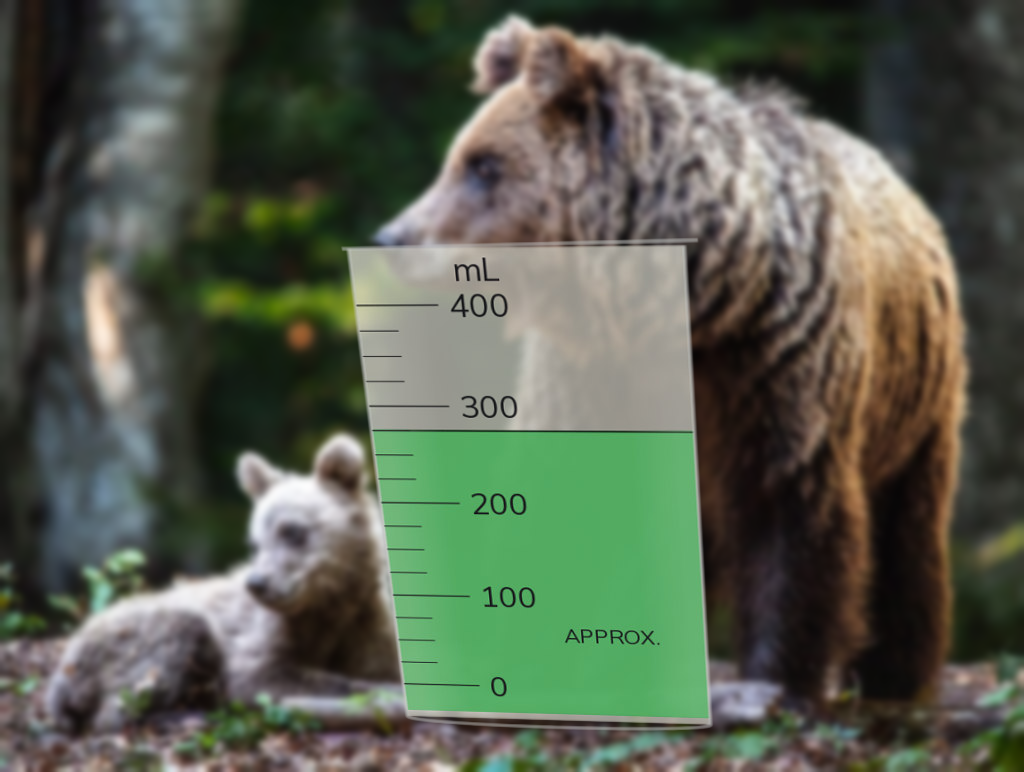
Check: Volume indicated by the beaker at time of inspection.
275 mL
